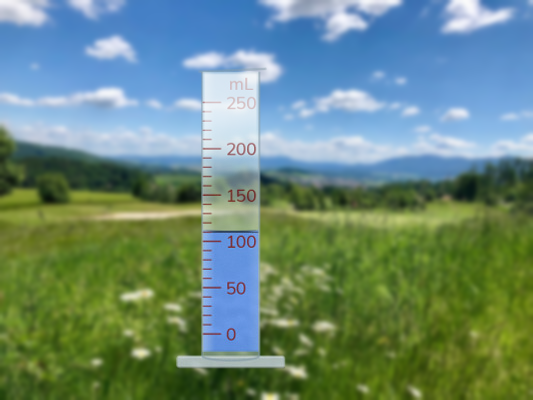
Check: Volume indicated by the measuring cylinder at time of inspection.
110 mL
